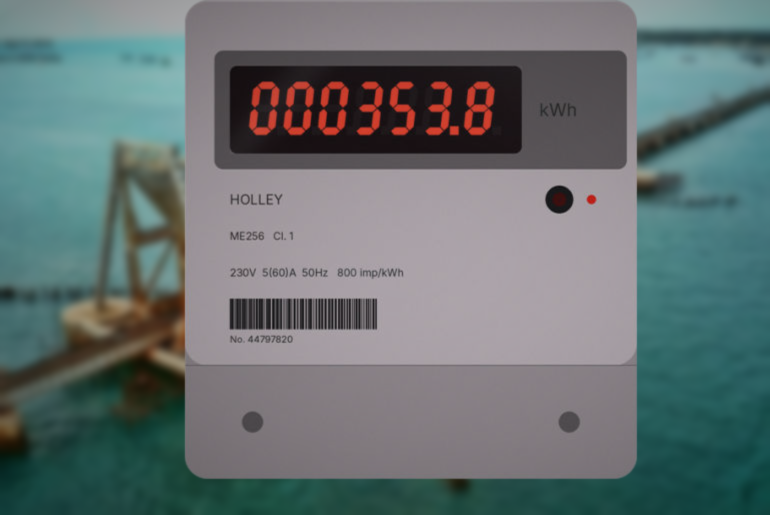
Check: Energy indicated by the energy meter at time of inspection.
353.8 kWh
